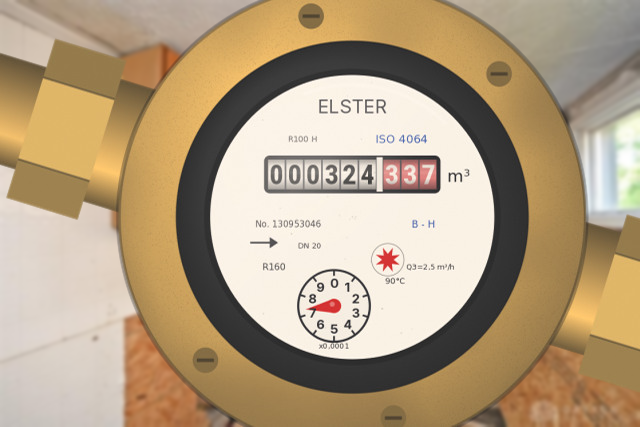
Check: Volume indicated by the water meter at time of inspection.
324.3377 m³
